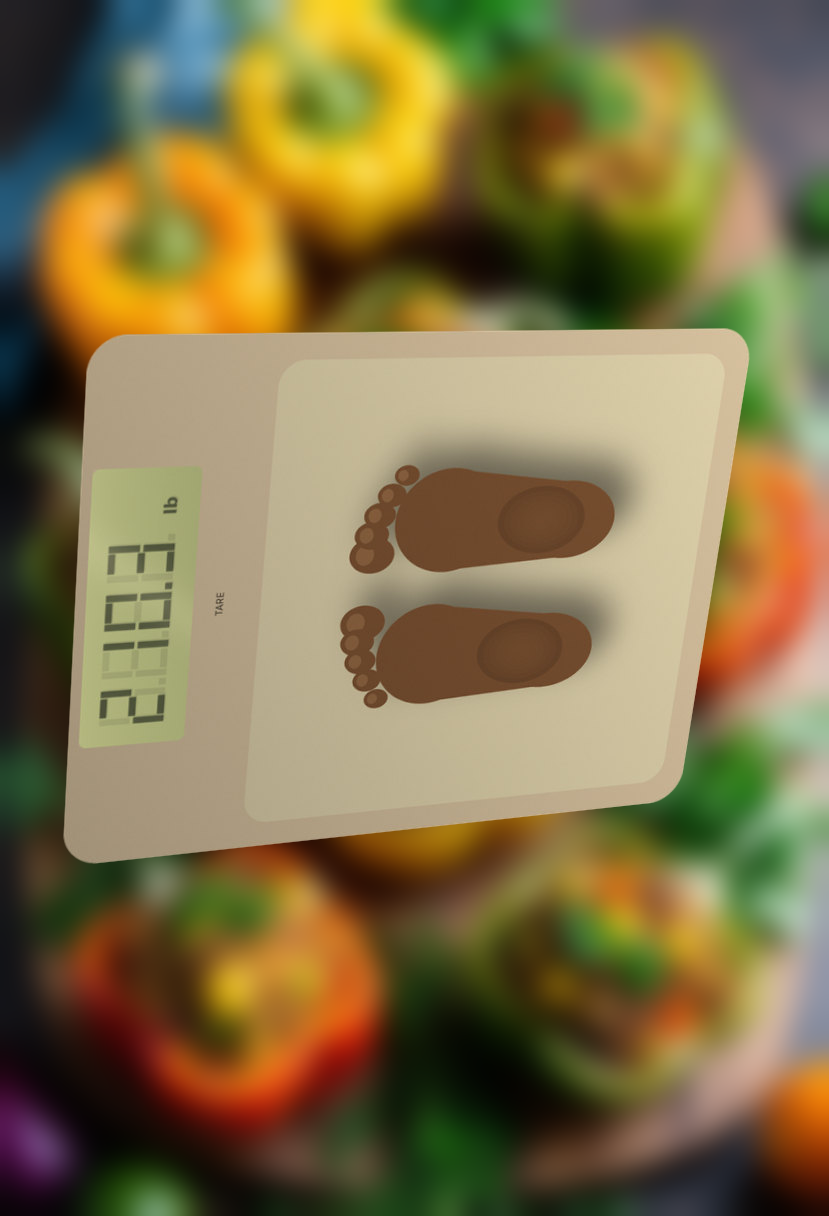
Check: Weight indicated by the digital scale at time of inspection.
210.3 lb
